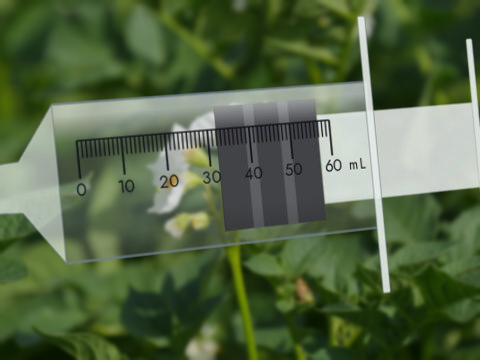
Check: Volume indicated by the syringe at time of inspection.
32 mL
